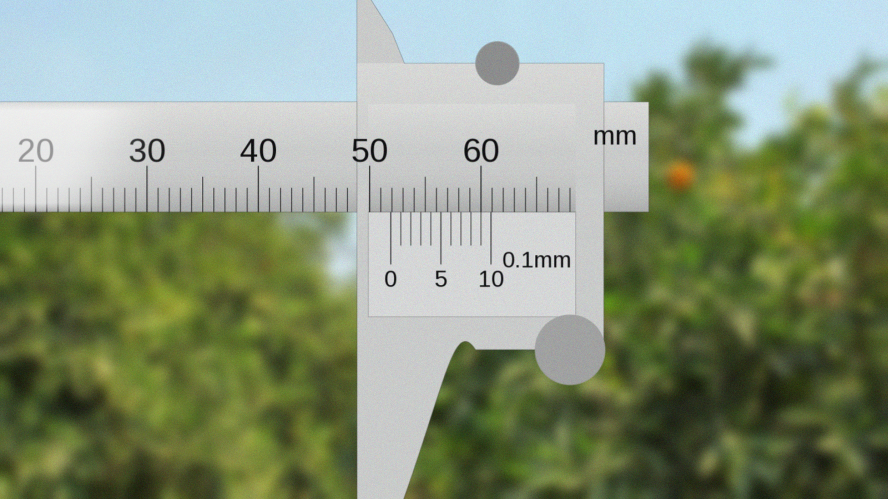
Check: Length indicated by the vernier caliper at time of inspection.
51.9 mm
